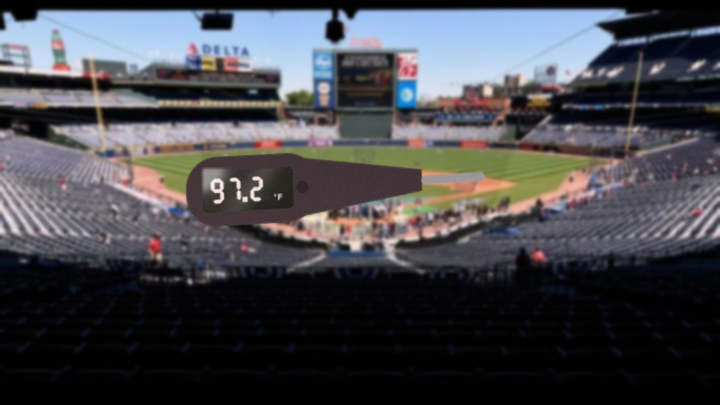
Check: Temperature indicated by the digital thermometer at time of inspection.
97.2 °F
